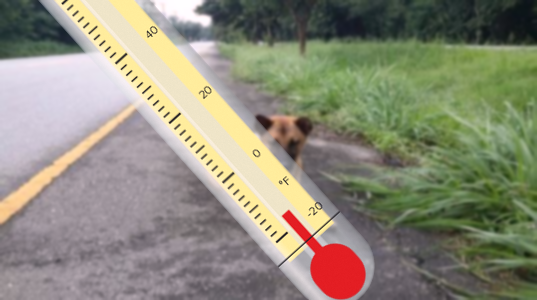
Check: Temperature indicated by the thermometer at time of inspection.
-16 °F
